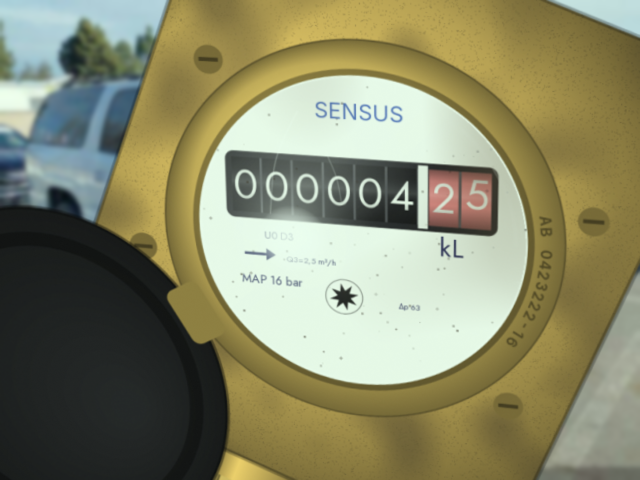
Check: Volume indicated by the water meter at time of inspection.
4.25 kL
